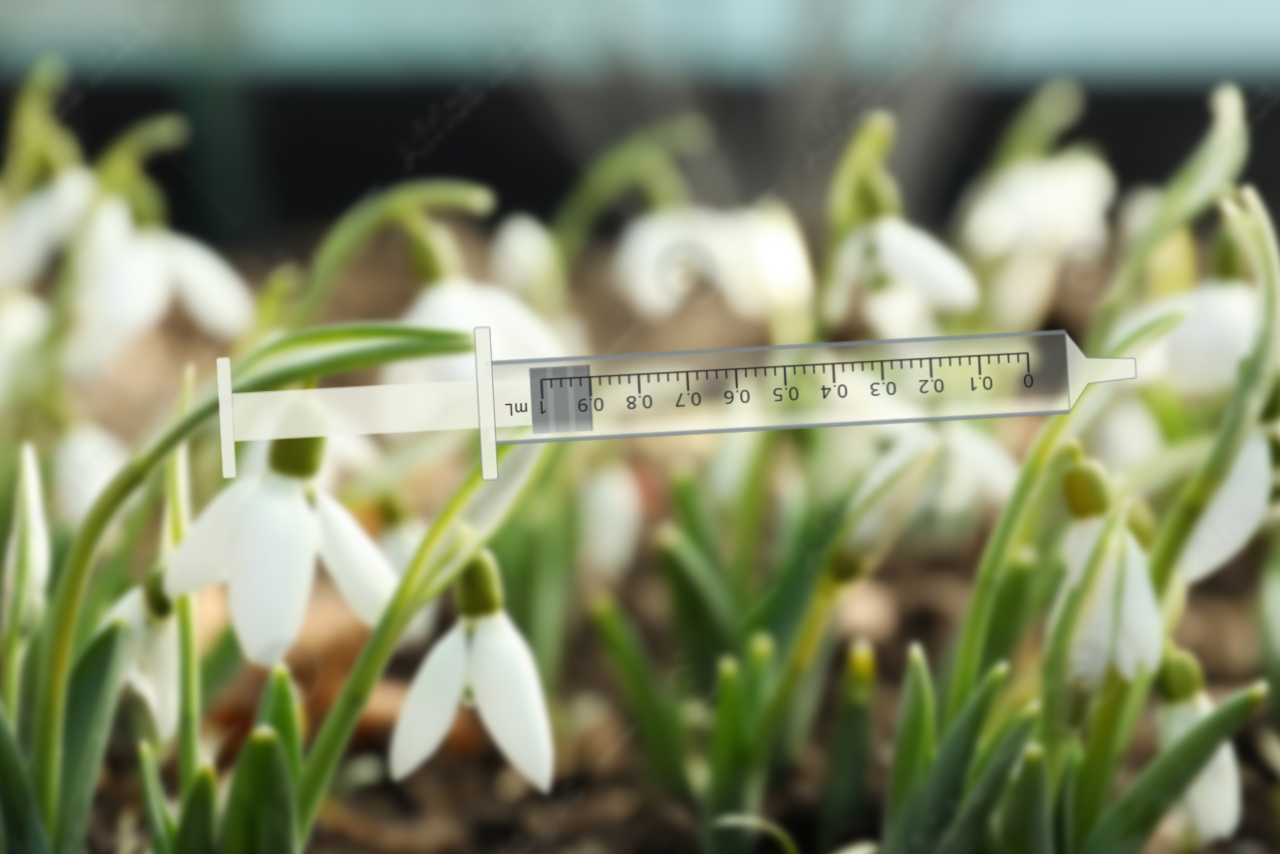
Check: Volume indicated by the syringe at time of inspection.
0.9 mL
